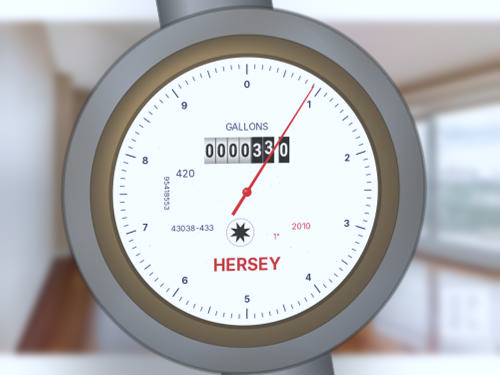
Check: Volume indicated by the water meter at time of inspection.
330.9 gal
